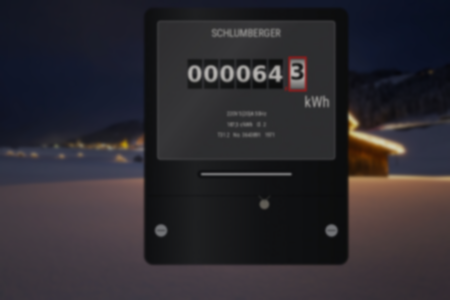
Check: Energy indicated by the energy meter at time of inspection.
64.3 kWh
